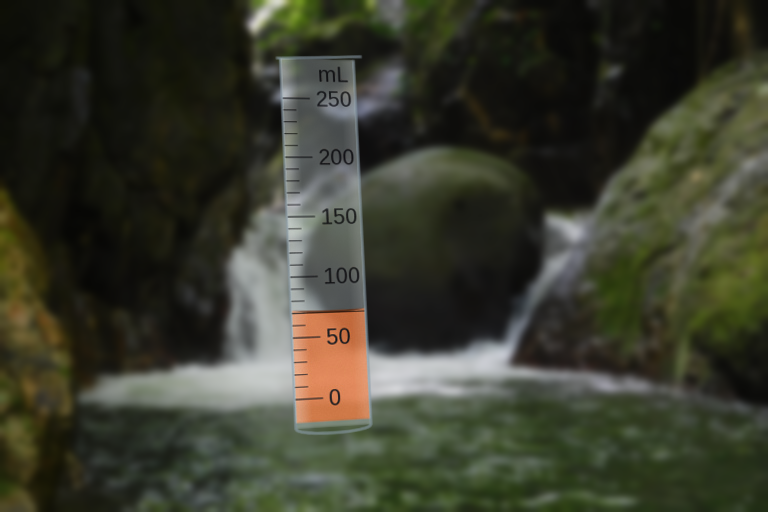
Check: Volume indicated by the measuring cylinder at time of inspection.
70 mL
